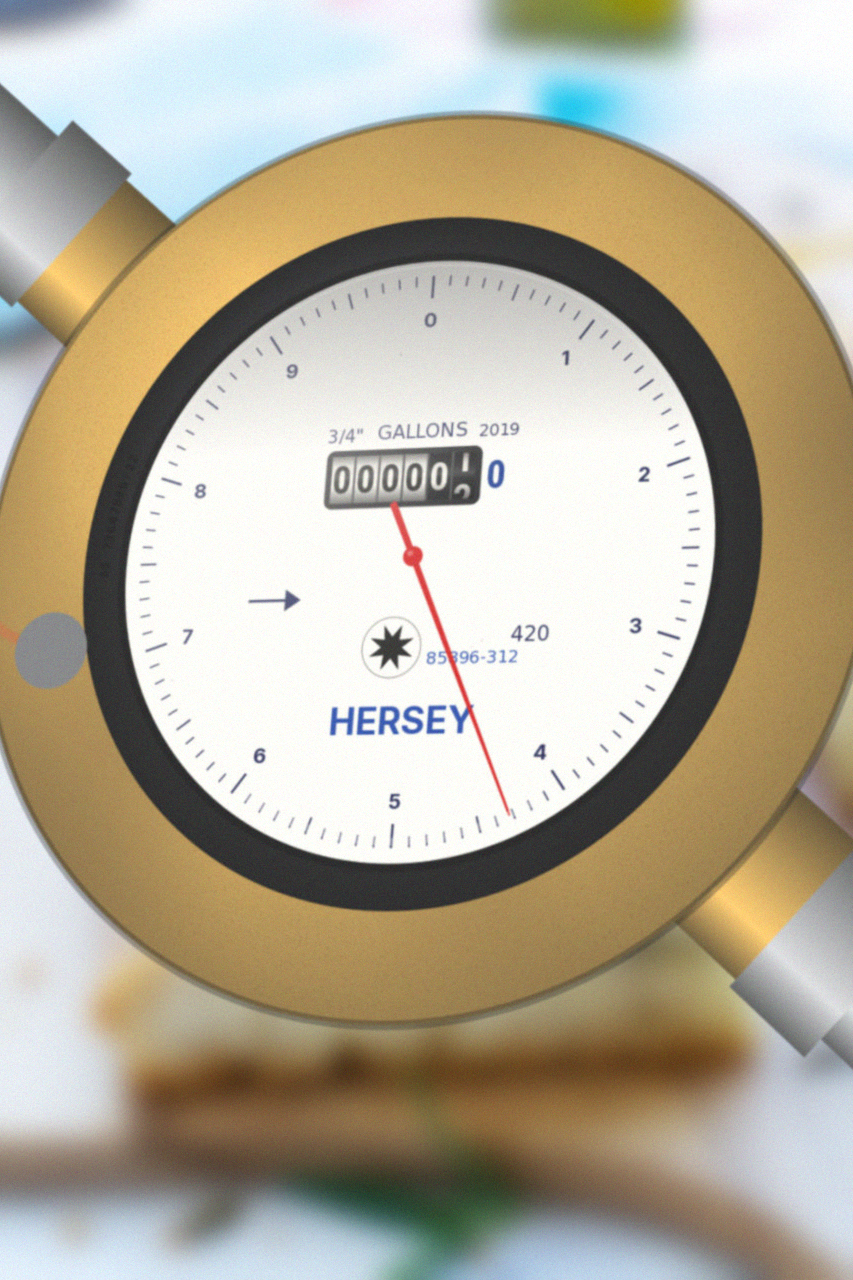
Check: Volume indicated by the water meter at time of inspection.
14.3 gal
